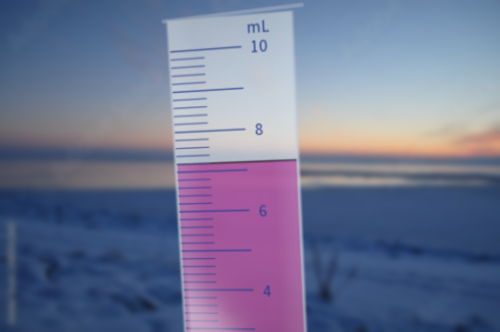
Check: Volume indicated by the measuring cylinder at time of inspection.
7.2 mL
